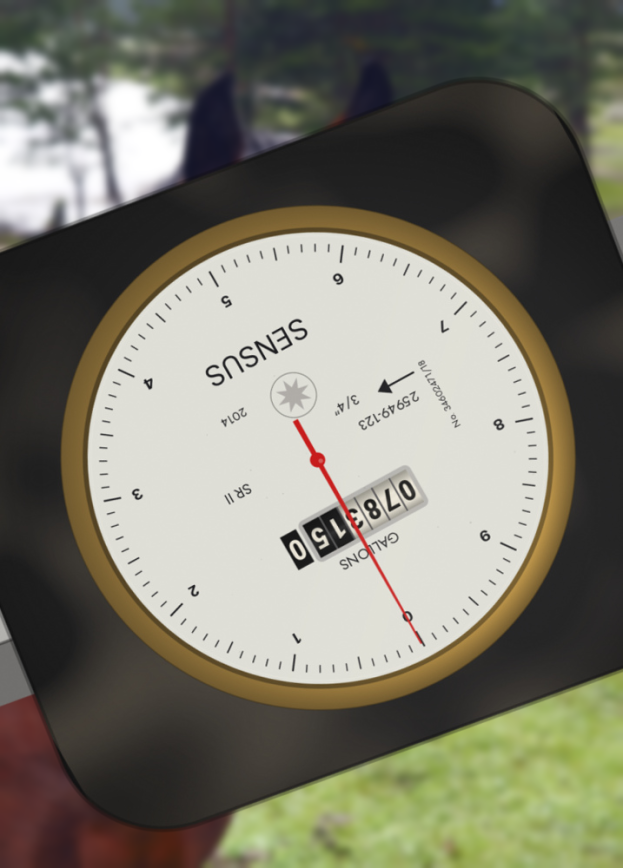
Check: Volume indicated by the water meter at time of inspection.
783150.0 gal
